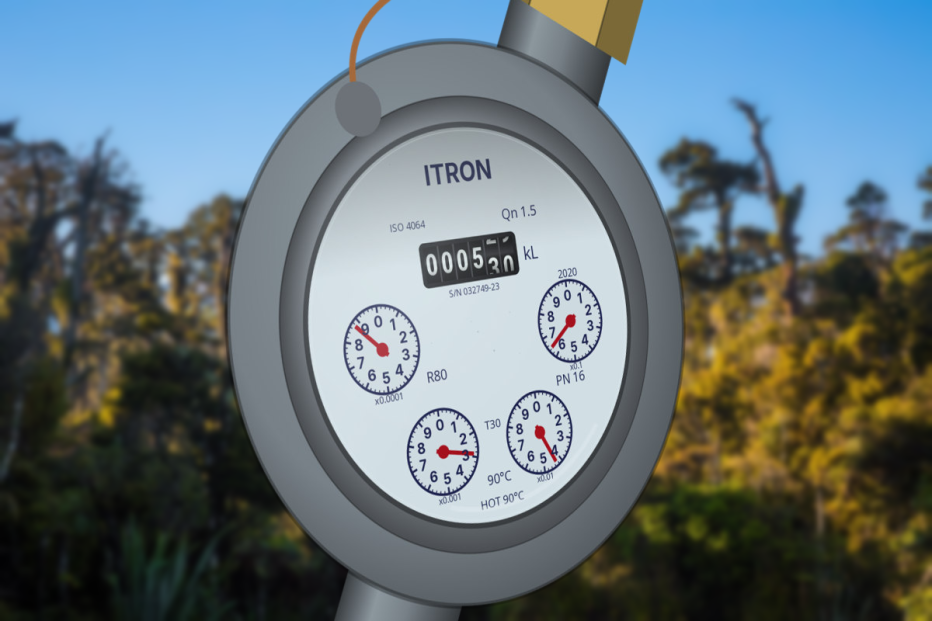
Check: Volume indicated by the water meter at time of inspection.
529.6428 kL
